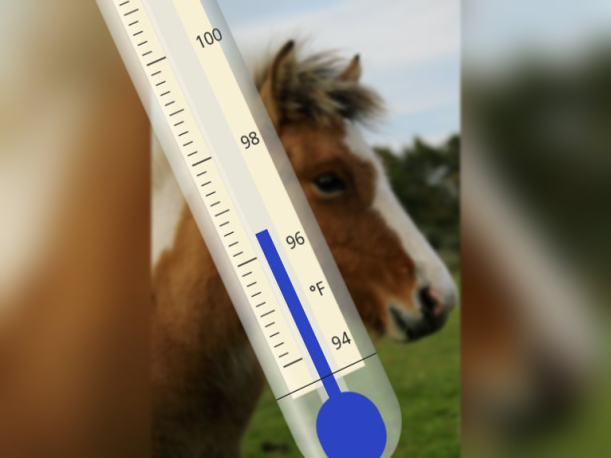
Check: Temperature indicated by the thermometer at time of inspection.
96.4 °F
